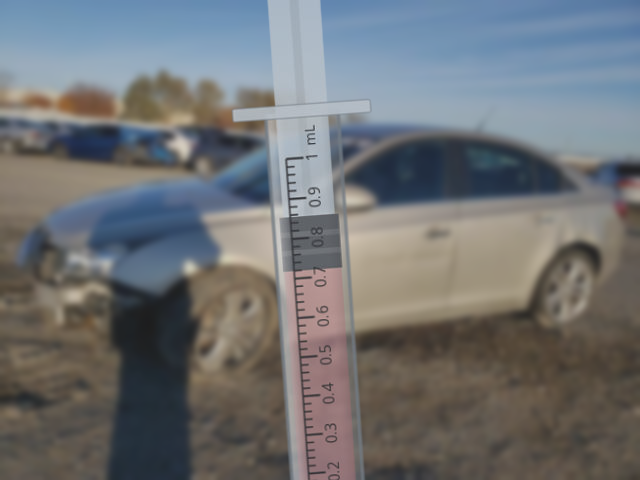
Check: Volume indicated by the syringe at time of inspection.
0.72 mL
